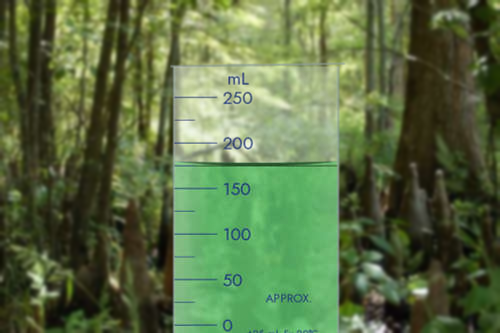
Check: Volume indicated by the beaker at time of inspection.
175 mL
